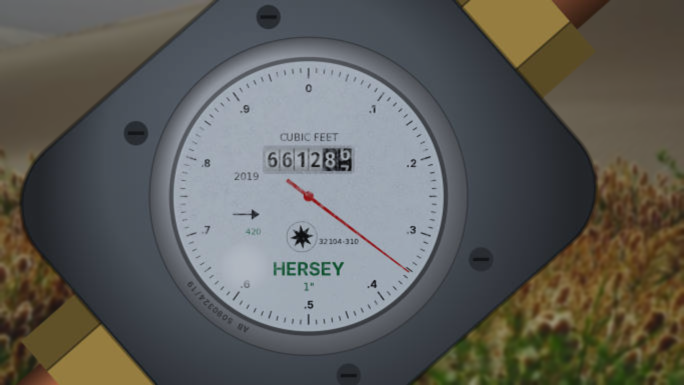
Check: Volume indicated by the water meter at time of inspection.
661286.35 ft³
